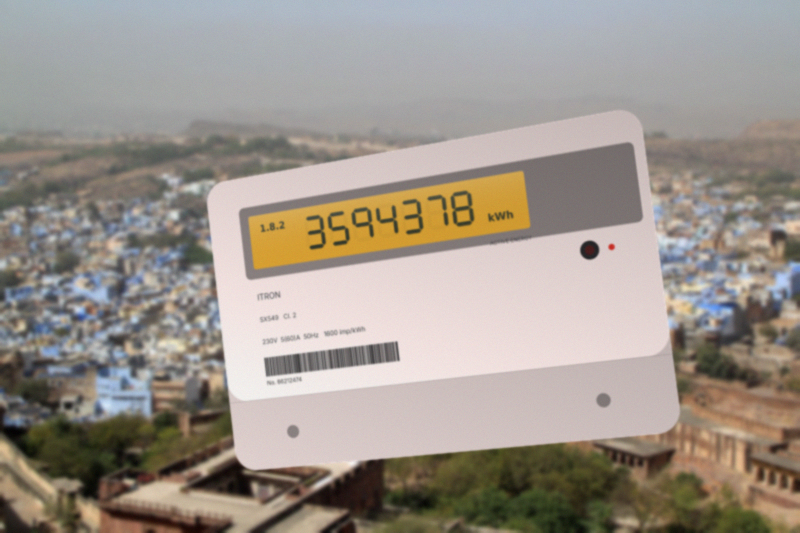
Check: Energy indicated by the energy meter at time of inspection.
3594378 kWh
